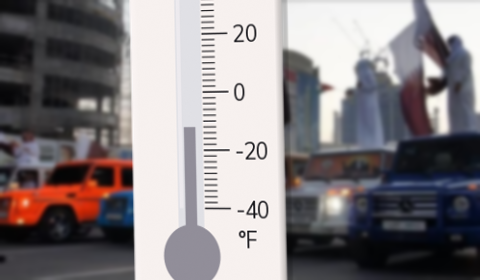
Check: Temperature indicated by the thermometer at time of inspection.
-12 °F
